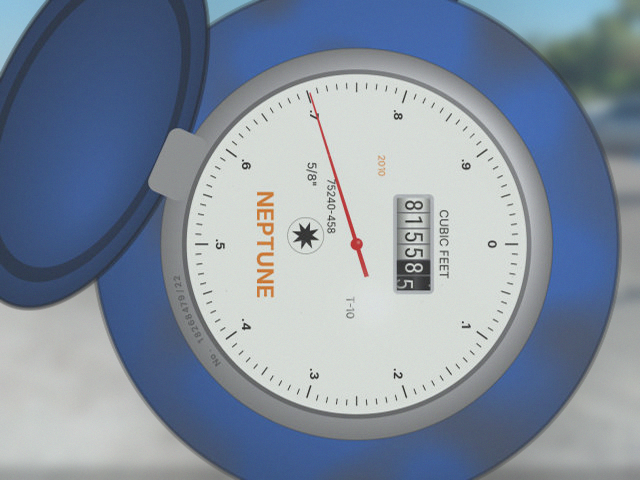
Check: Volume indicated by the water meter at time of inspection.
815584.70 ft³
